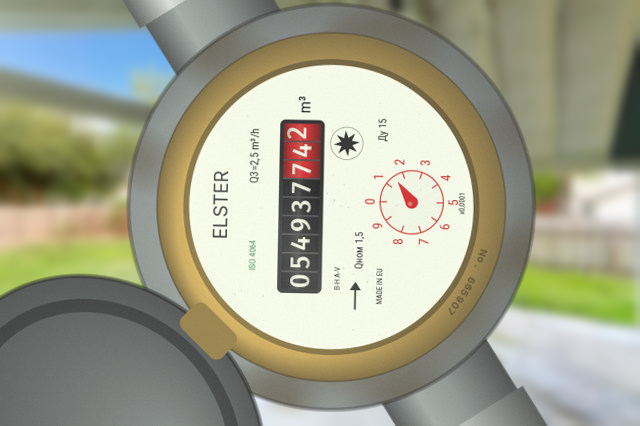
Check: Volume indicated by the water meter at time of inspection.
54937.7421 m³
